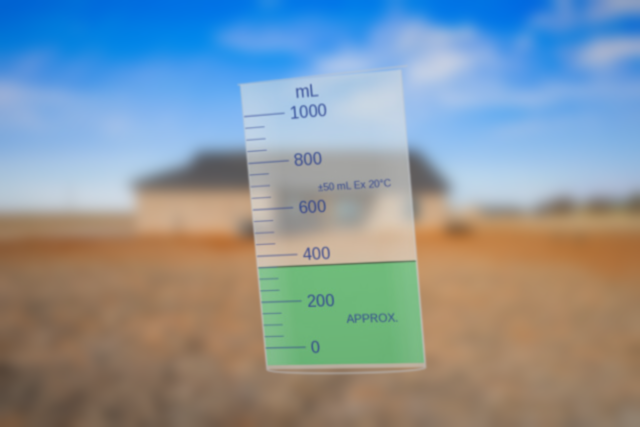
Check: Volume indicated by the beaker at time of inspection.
350 mL
